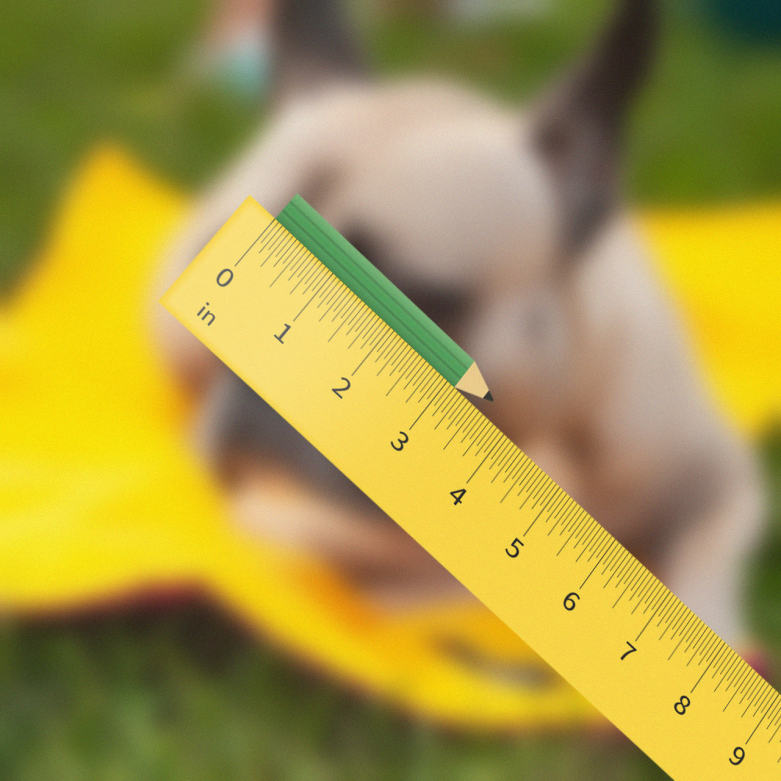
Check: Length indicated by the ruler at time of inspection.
3.625 in
